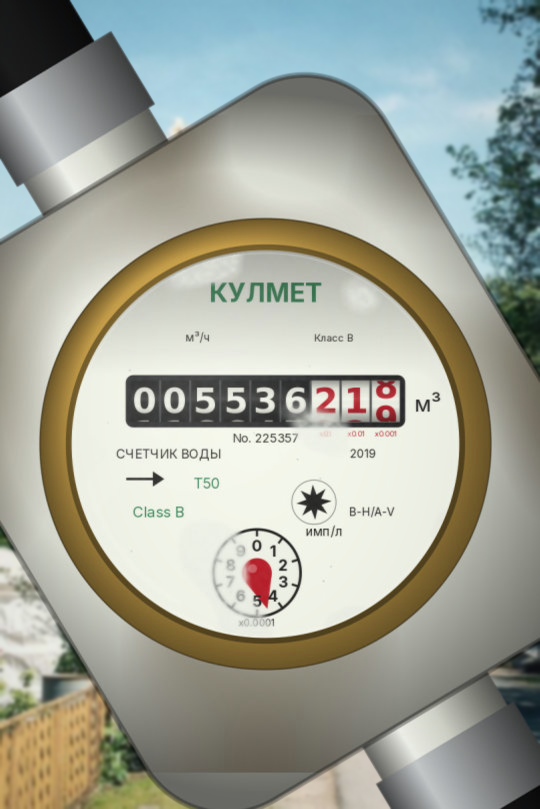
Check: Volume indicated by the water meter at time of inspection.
5536.2184 m³
